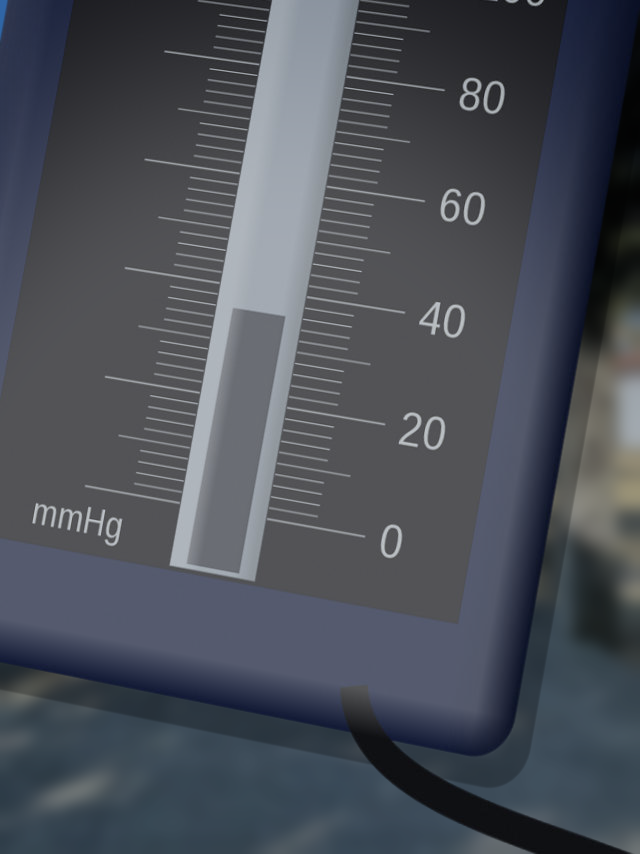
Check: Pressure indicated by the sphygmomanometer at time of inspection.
36 mmHg
